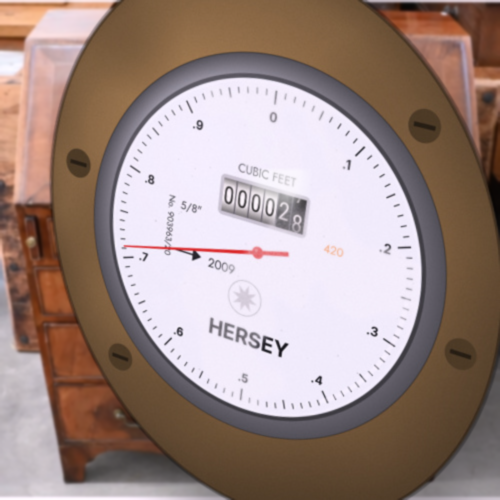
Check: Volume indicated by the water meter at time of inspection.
27.71 ft³
